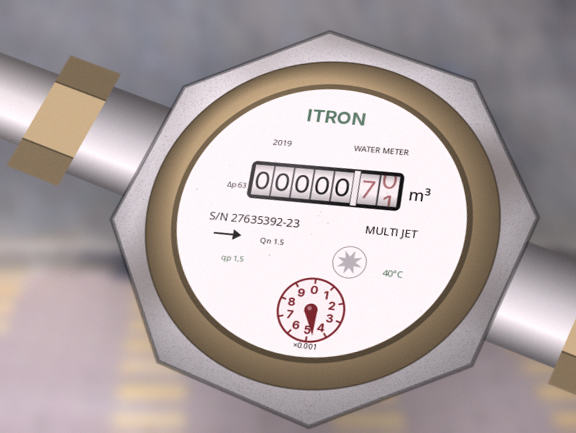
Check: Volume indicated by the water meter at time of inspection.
0.704 m³
